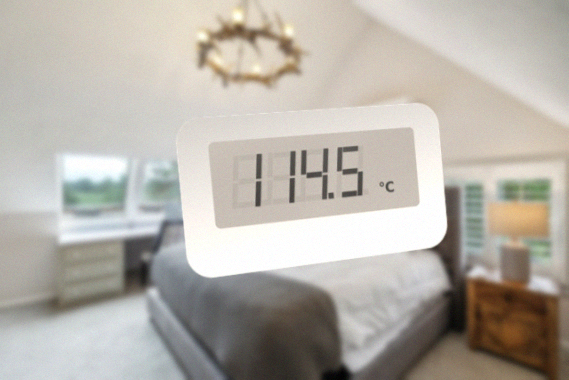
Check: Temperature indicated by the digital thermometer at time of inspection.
114.5 °C
